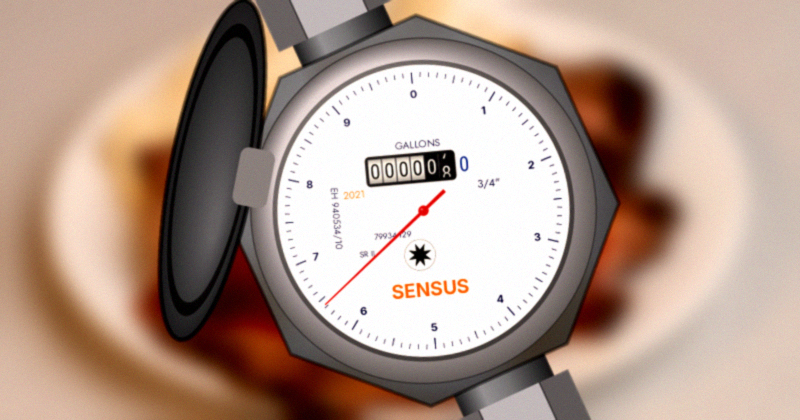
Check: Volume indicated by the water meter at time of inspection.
76.4 gal
